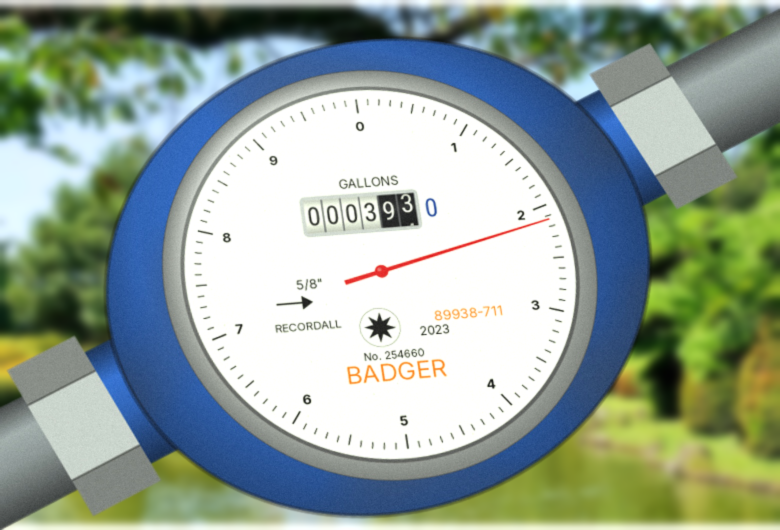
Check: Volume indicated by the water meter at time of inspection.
3932.1 gal
